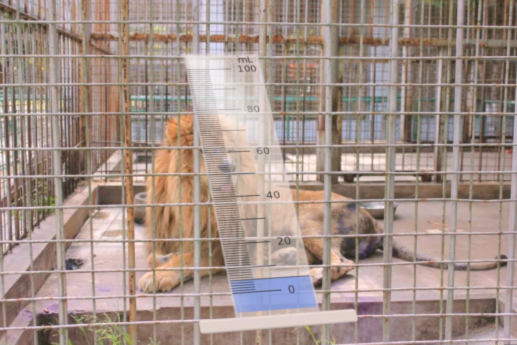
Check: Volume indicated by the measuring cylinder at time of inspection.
5 mL
